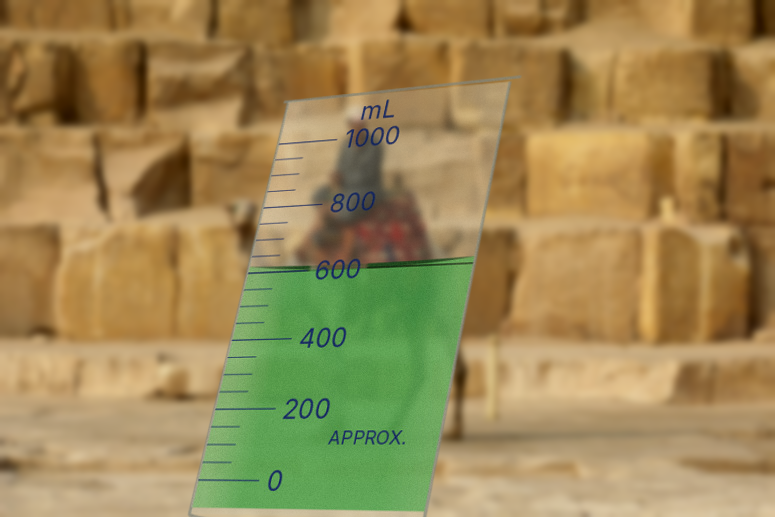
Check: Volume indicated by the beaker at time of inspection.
600 mL
